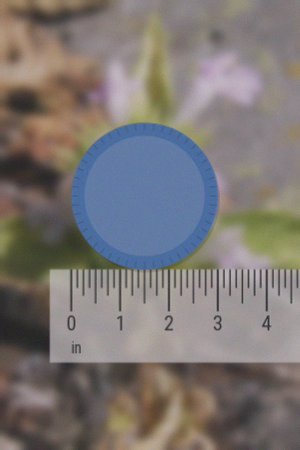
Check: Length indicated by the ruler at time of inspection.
3 in
